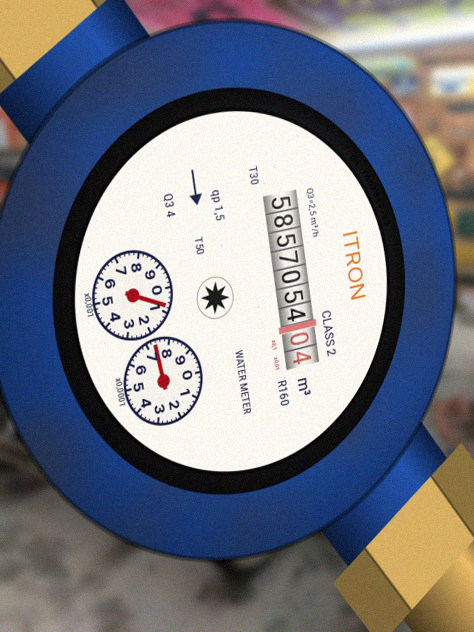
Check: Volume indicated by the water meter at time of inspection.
5857054.0407 m³
